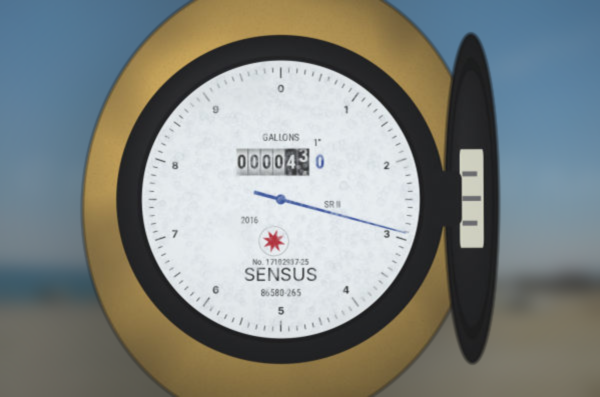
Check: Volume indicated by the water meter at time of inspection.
432.9 gal
